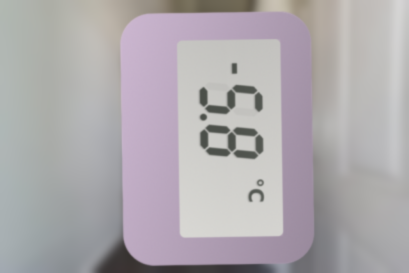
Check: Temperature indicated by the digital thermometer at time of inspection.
-5.8 °C
